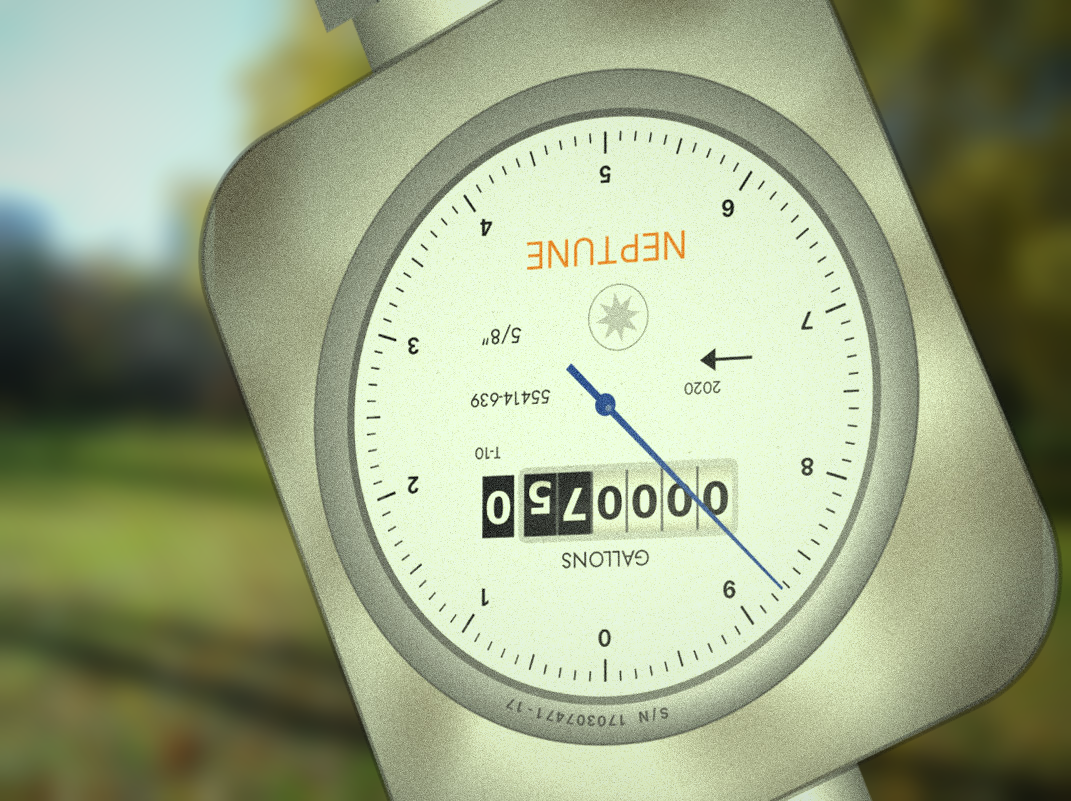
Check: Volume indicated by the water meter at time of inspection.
748.7 gal
